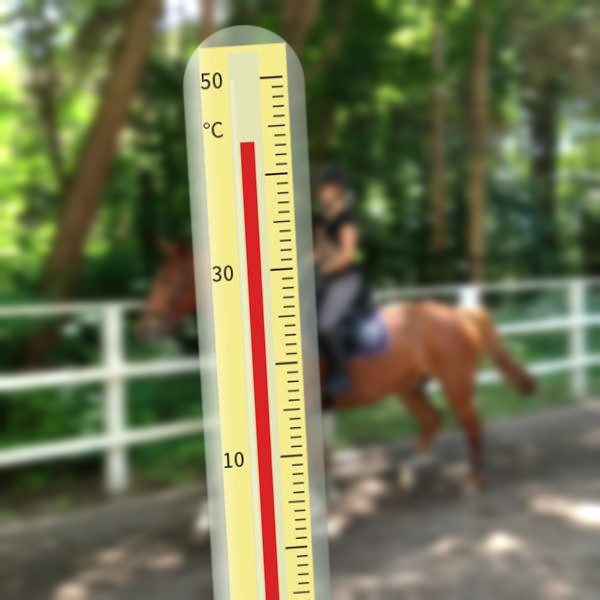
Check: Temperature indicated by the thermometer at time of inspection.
43.5 °C
